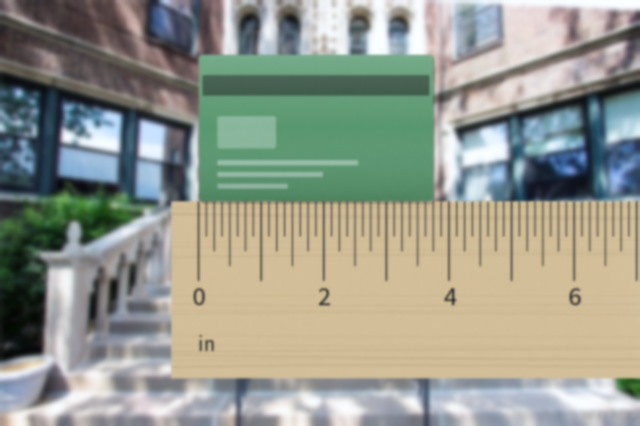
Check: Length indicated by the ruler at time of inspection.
3.75 in
